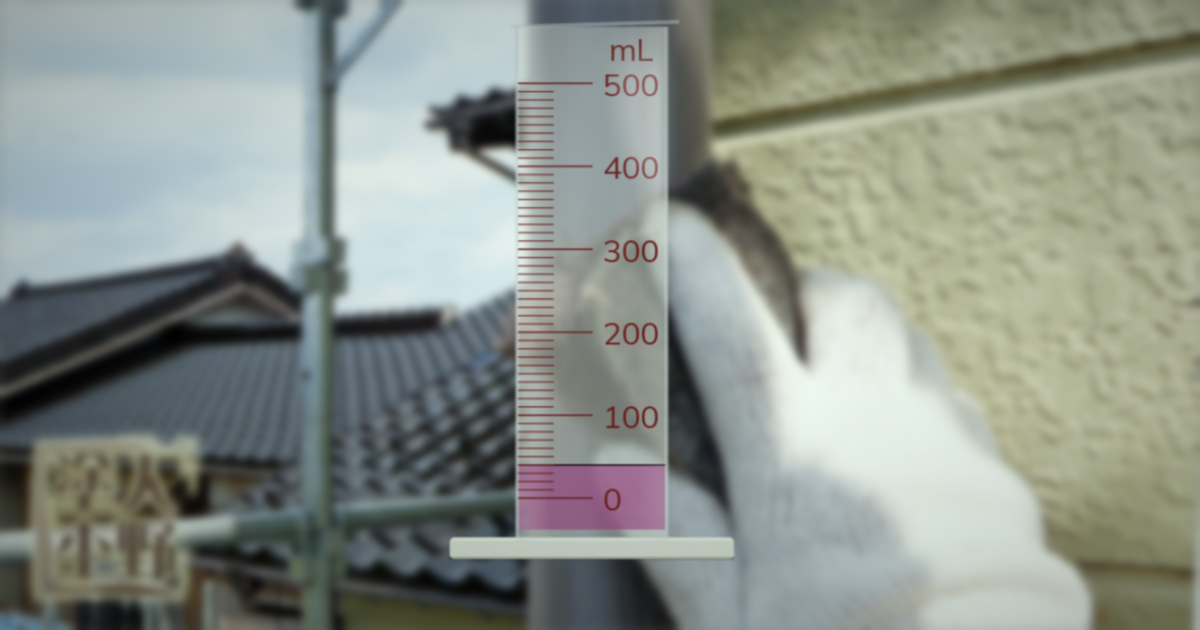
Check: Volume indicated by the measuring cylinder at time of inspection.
40 mL
